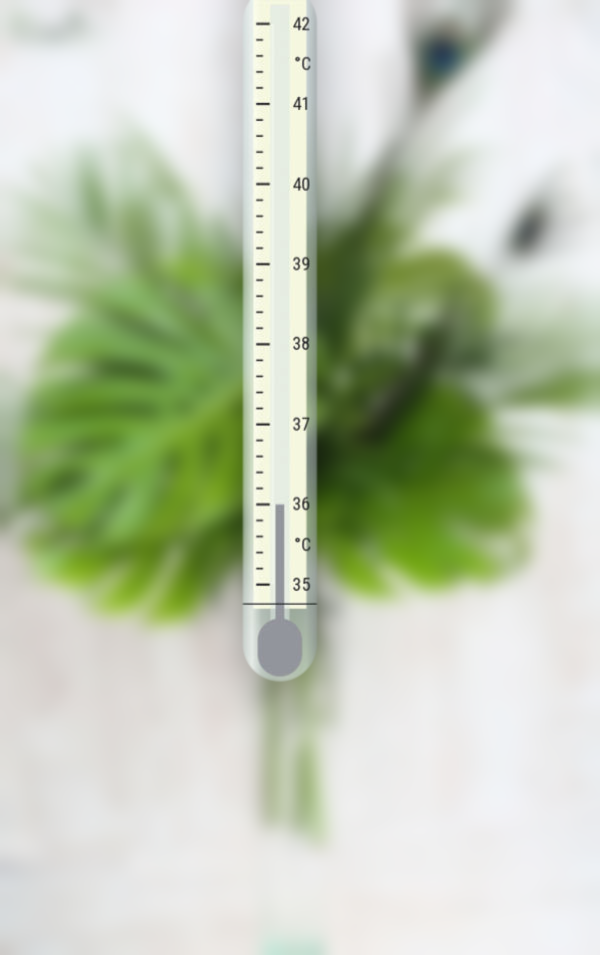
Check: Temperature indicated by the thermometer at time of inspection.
36 °C
